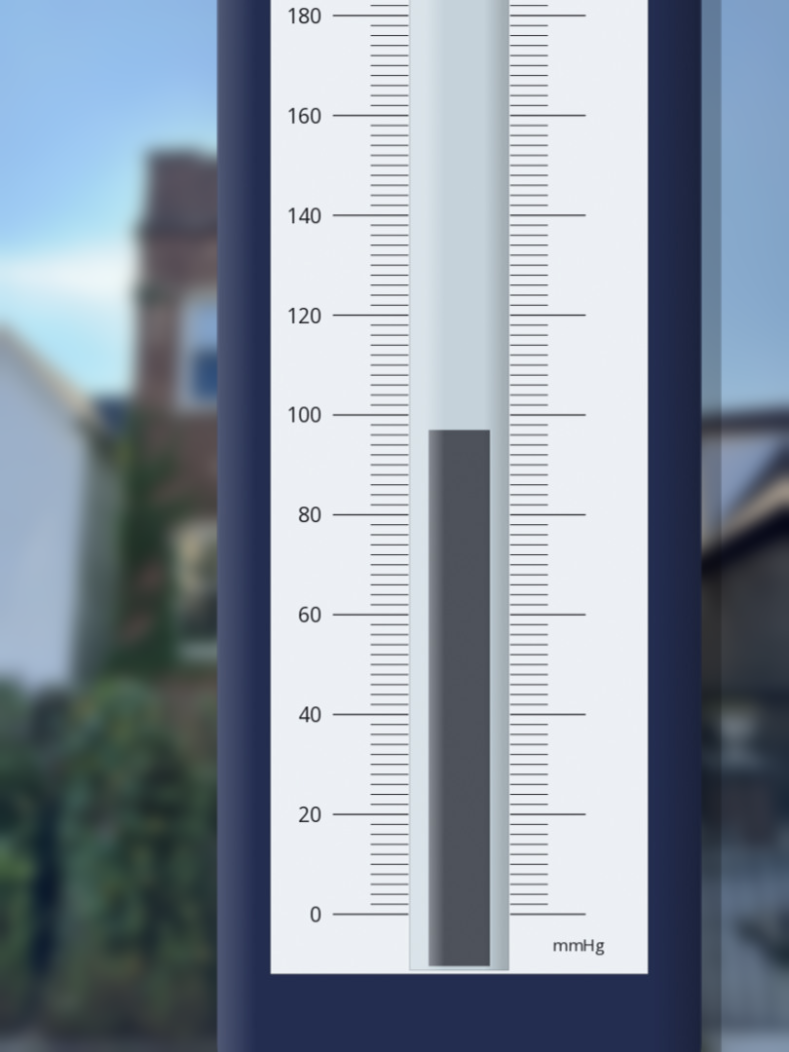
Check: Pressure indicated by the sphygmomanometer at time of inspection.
97 mmHg
